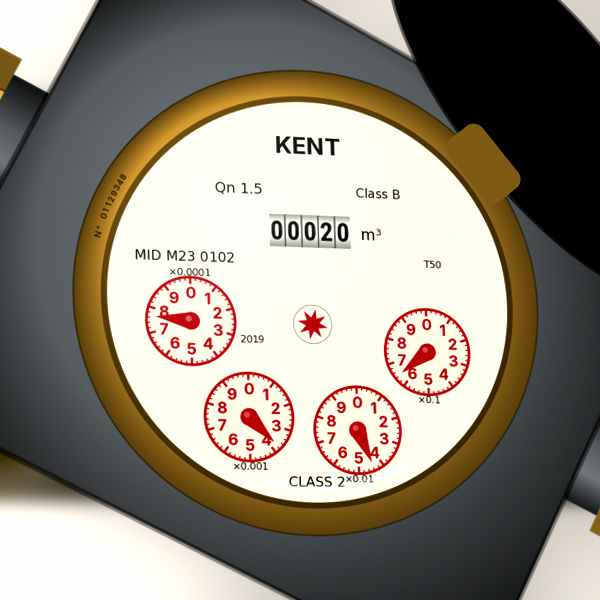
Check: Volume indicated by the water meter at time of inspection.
20.6437 m³
